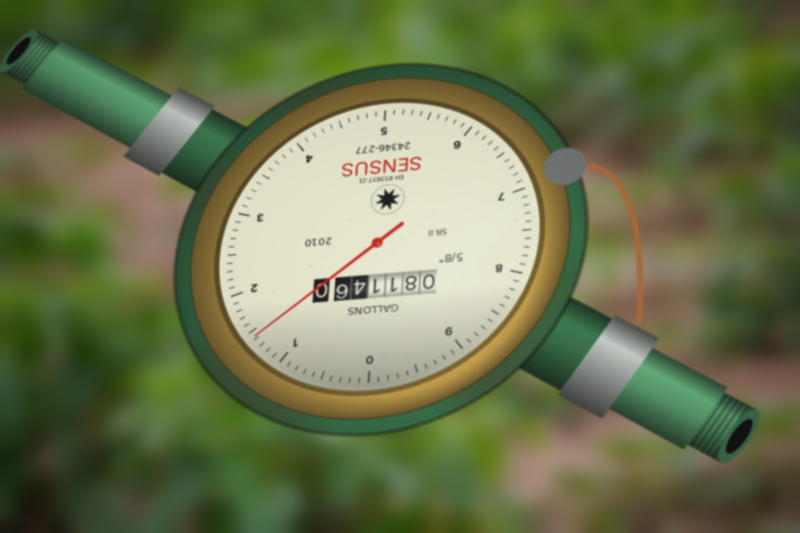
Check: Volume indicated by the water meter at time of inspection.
811461.4 gal
